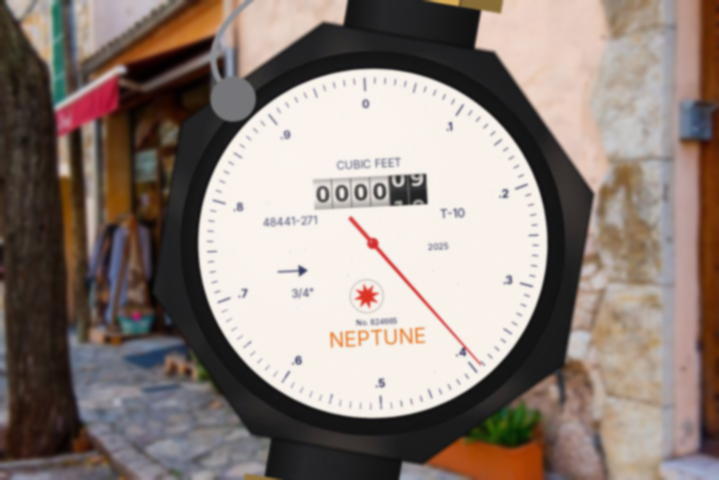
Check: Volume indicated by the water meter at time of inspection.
9.39 ft³
